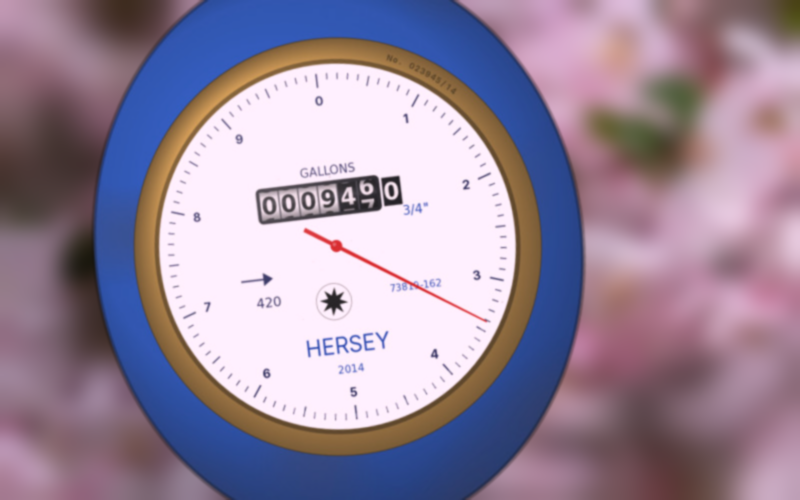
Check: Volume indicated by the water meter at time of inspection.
9463.4 gal
